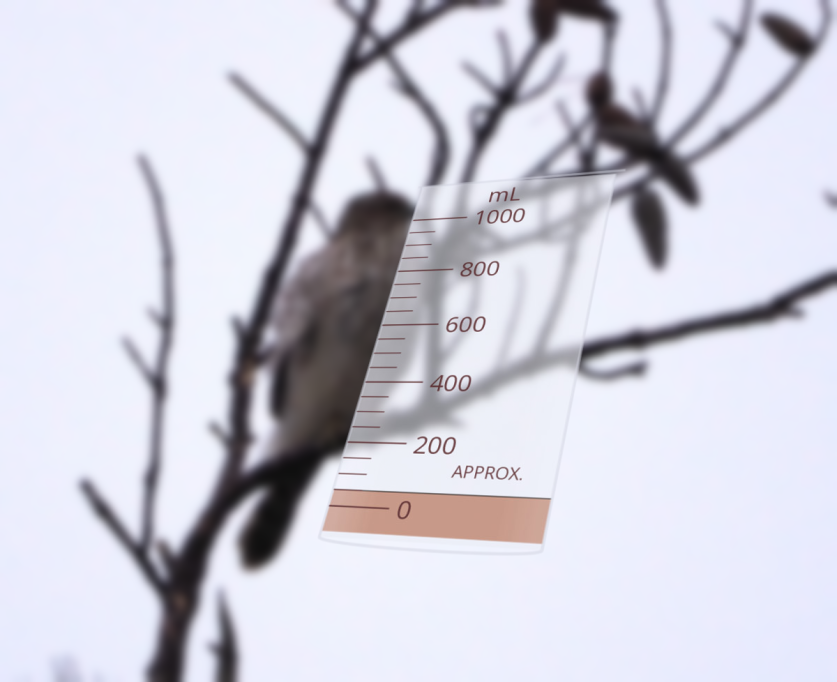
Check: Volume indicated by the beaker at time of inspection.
50 mL
